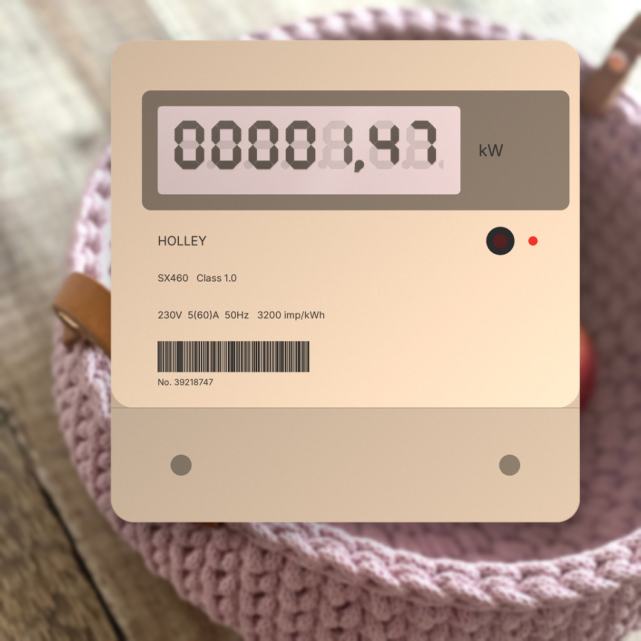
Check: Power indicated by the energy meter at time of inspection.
1.47 kW
